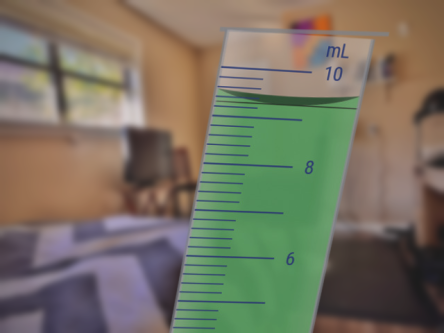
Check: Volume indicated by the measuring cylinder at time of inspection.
9.3 mL
